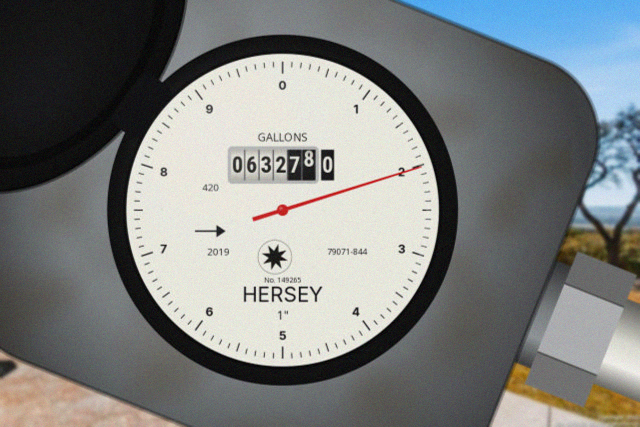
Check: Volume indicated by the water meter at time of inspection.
632782.0 gal
